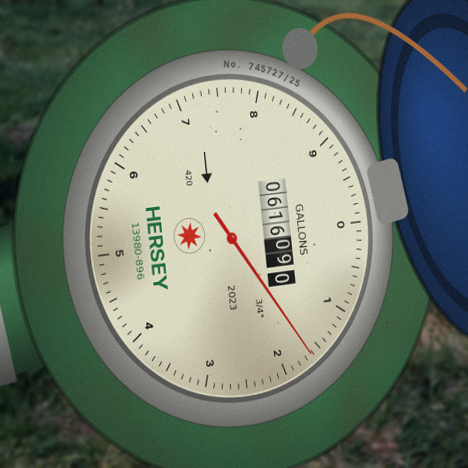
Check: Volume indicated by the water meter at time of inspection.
616091.6 gal
